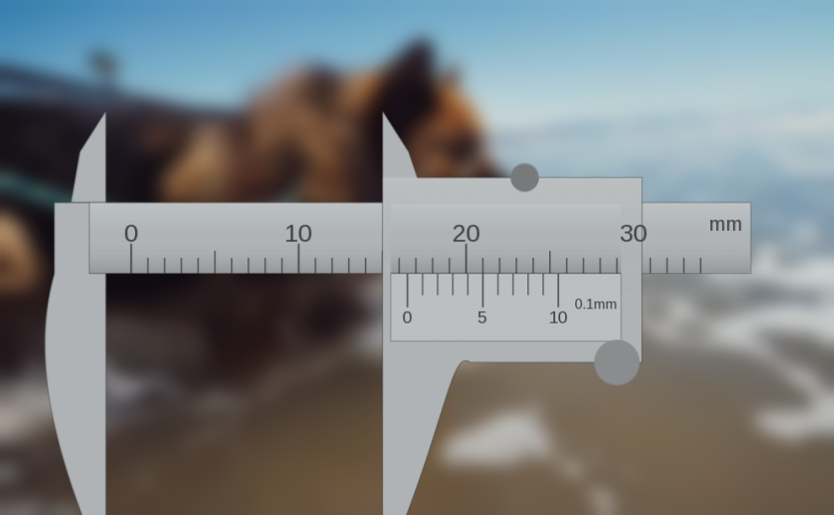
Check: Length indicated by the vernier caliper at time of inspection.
16.5 mm
